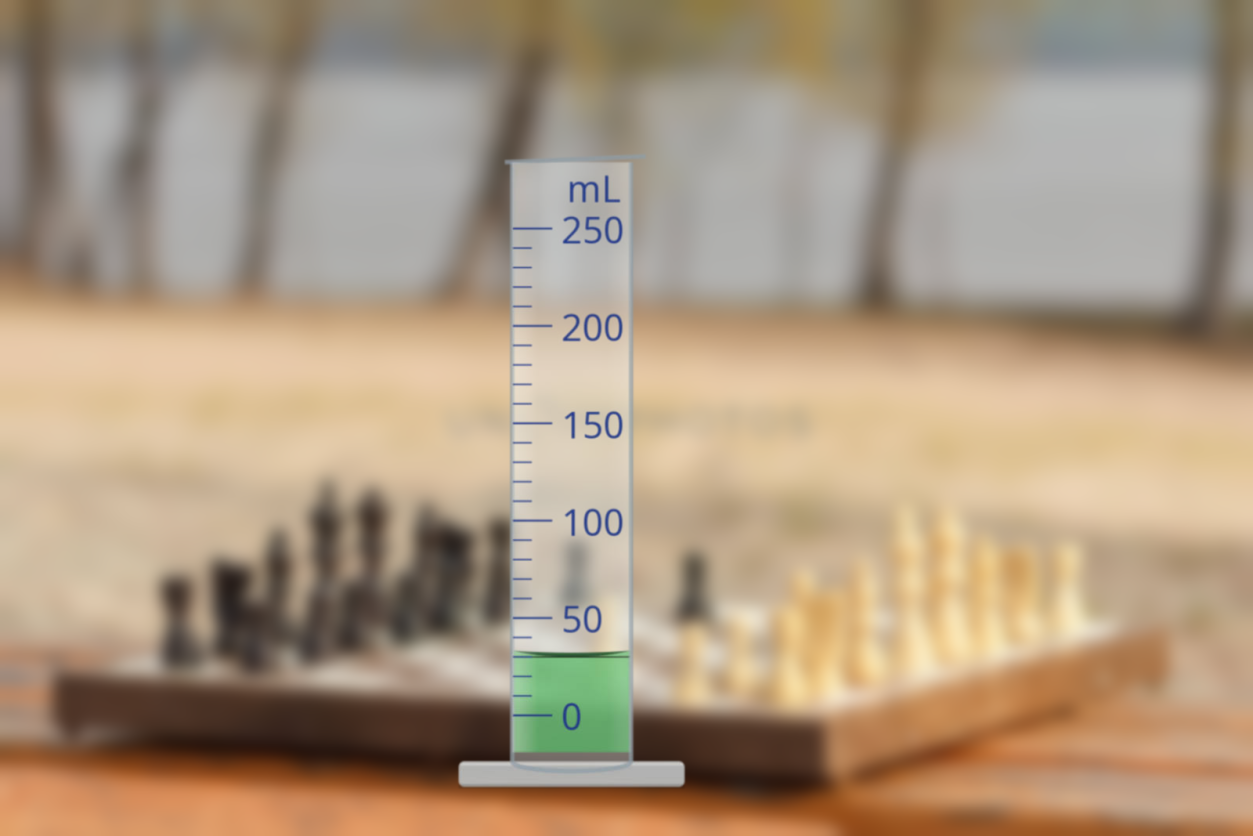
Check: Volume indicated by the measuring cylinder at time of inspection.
30 mL
